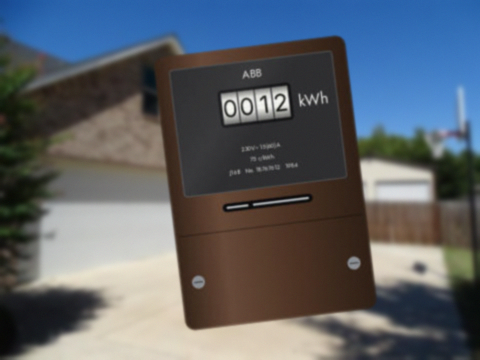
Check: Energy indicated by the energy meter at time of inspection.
12 kWh
